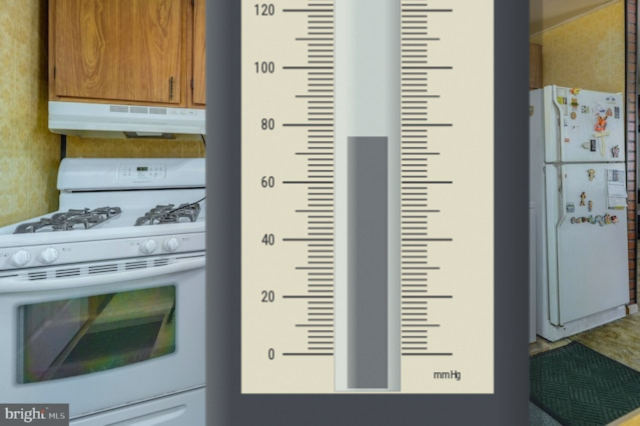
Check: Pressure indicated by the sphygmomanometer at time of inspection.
76 mmHg
